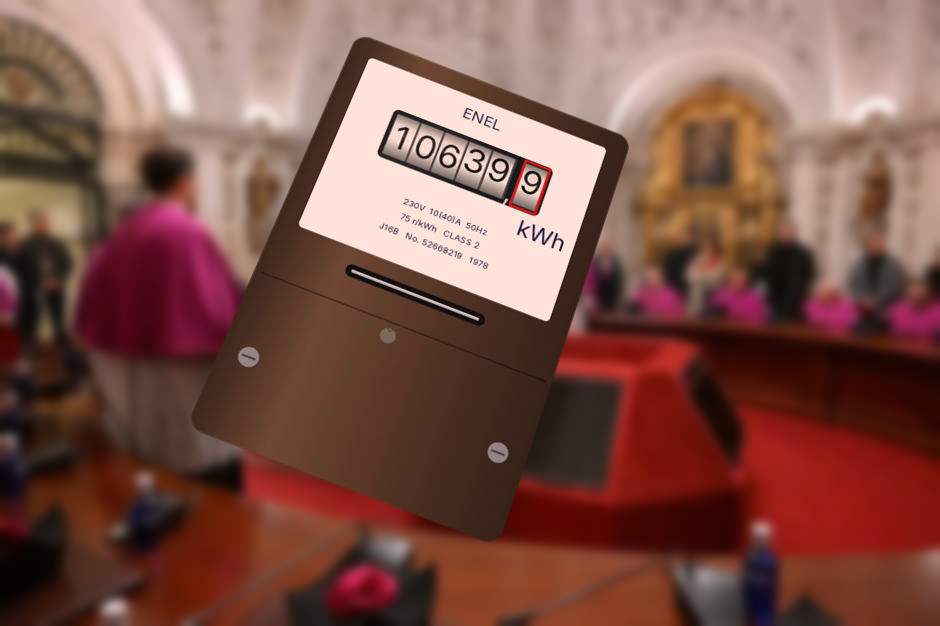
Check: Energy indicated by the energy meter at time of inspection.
10639.9 kWh
